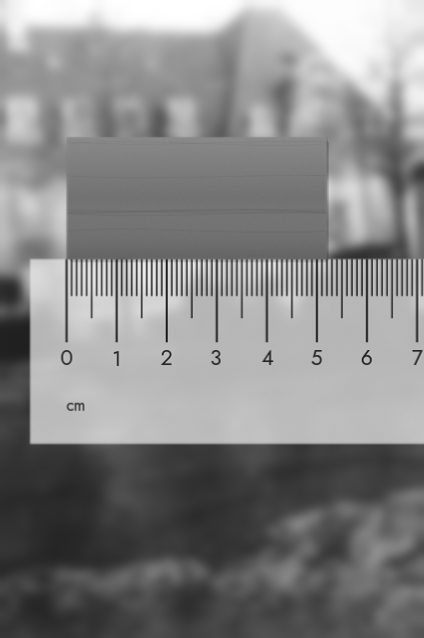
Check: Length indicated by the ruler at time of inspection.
5.2 cm
